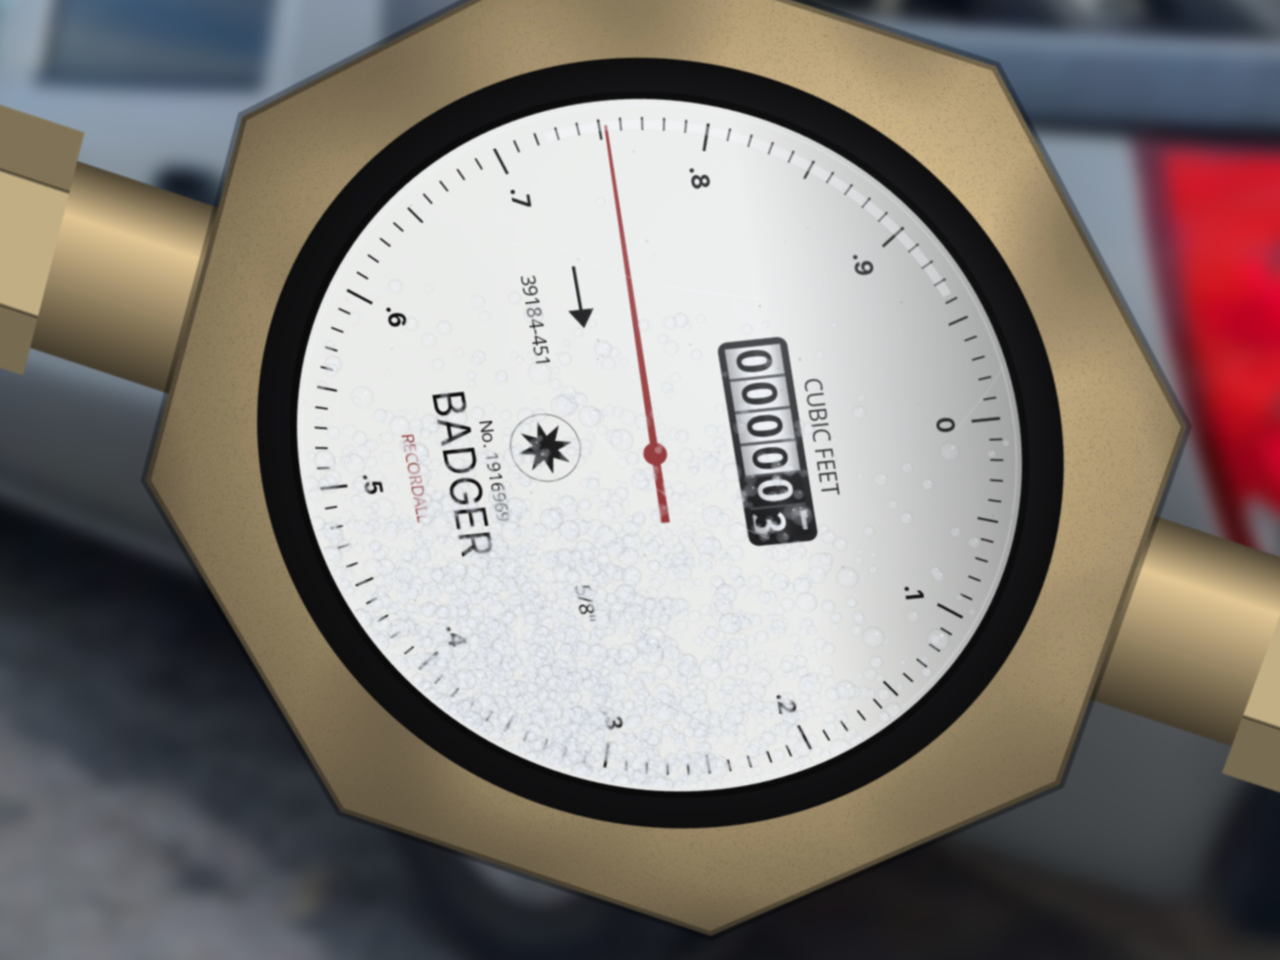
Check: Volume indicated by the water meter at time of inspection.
2.75 ft³
